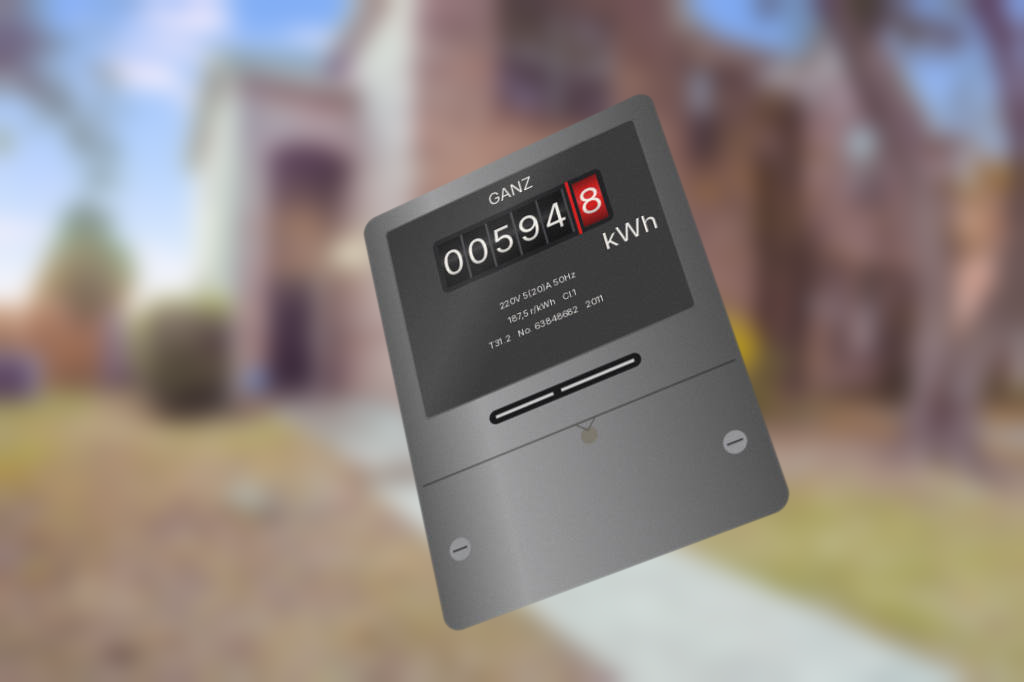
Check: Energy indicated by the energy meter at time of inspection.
594.8 kWh
